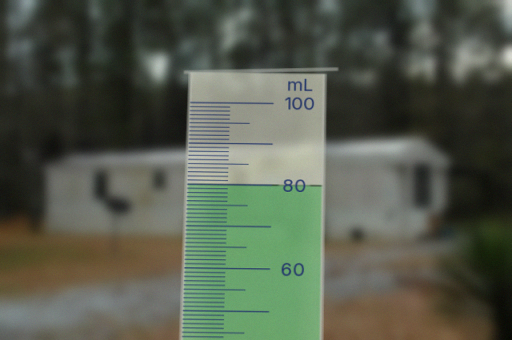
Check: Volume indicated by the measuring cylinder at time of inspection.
80 mL
